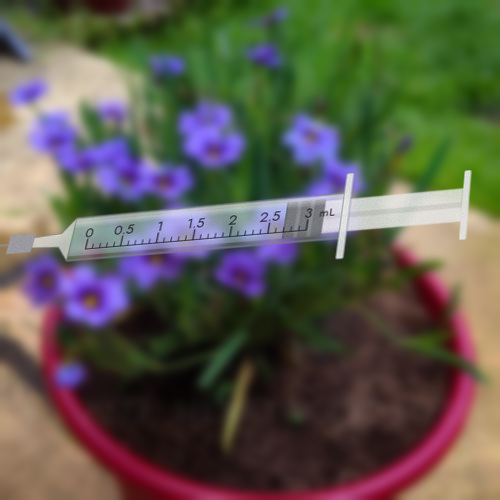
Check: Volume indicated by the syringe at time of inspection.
2.7 mL
